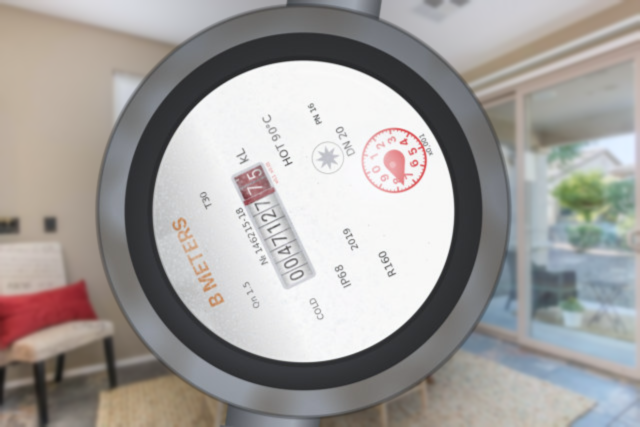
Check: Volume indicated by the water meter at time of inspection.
47127.747 kL
